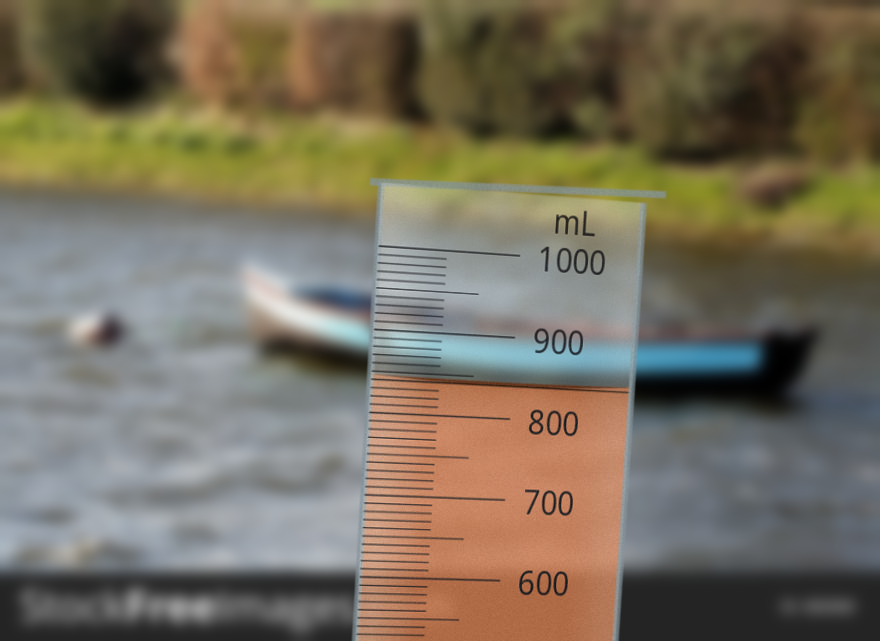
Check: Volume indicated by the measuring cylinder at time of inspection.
840 mL
